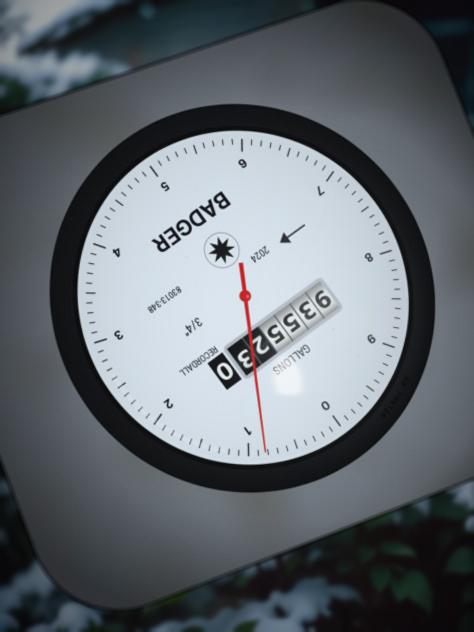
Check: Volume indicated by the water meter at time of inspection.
9355230.8 gal
